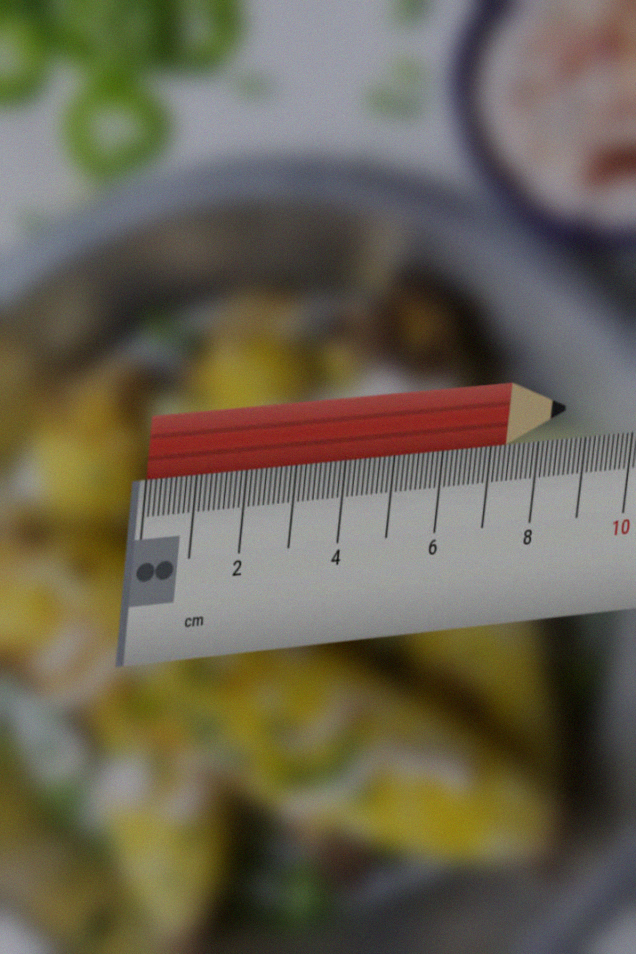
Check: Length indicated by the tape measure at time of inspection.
8.5 cm
